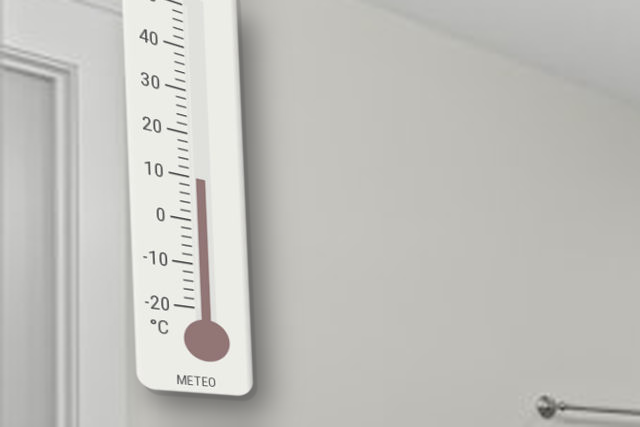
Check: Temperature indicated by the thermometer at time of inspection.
10 °C
